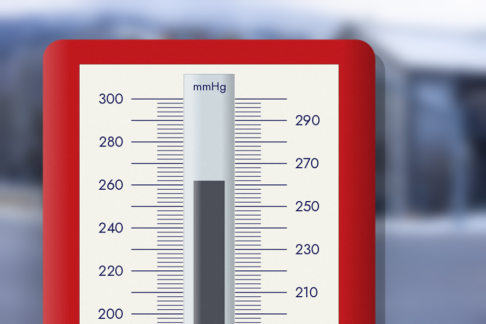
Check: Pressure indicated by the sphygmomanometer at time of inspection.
262 mmHg
